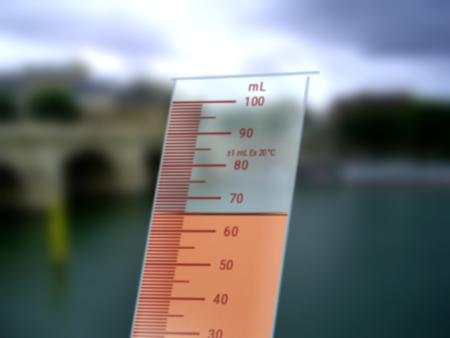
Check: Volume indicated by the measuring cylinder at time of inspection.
65 mL
